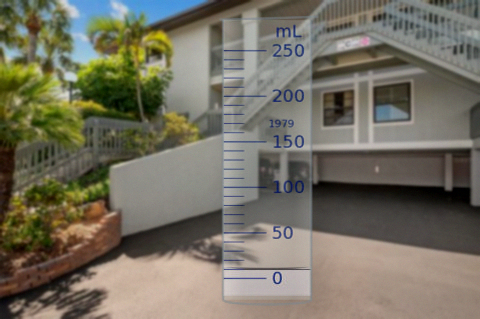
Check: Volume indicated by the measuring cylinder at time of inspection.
10 mL
